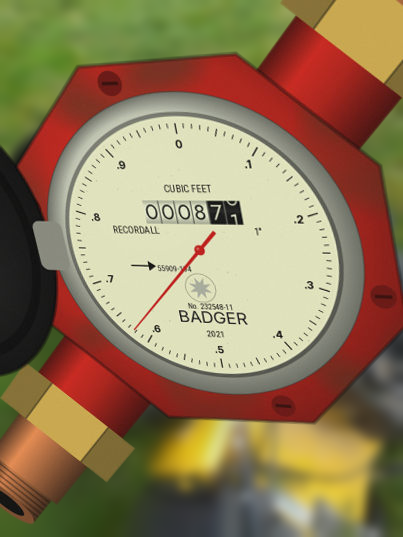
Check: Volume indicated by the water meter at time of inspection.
870.62 ft³
